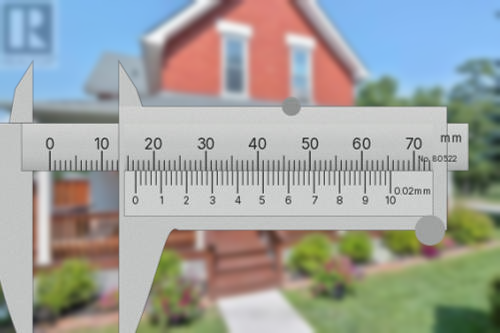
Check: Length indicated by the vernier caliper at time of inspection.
16.5 mm
